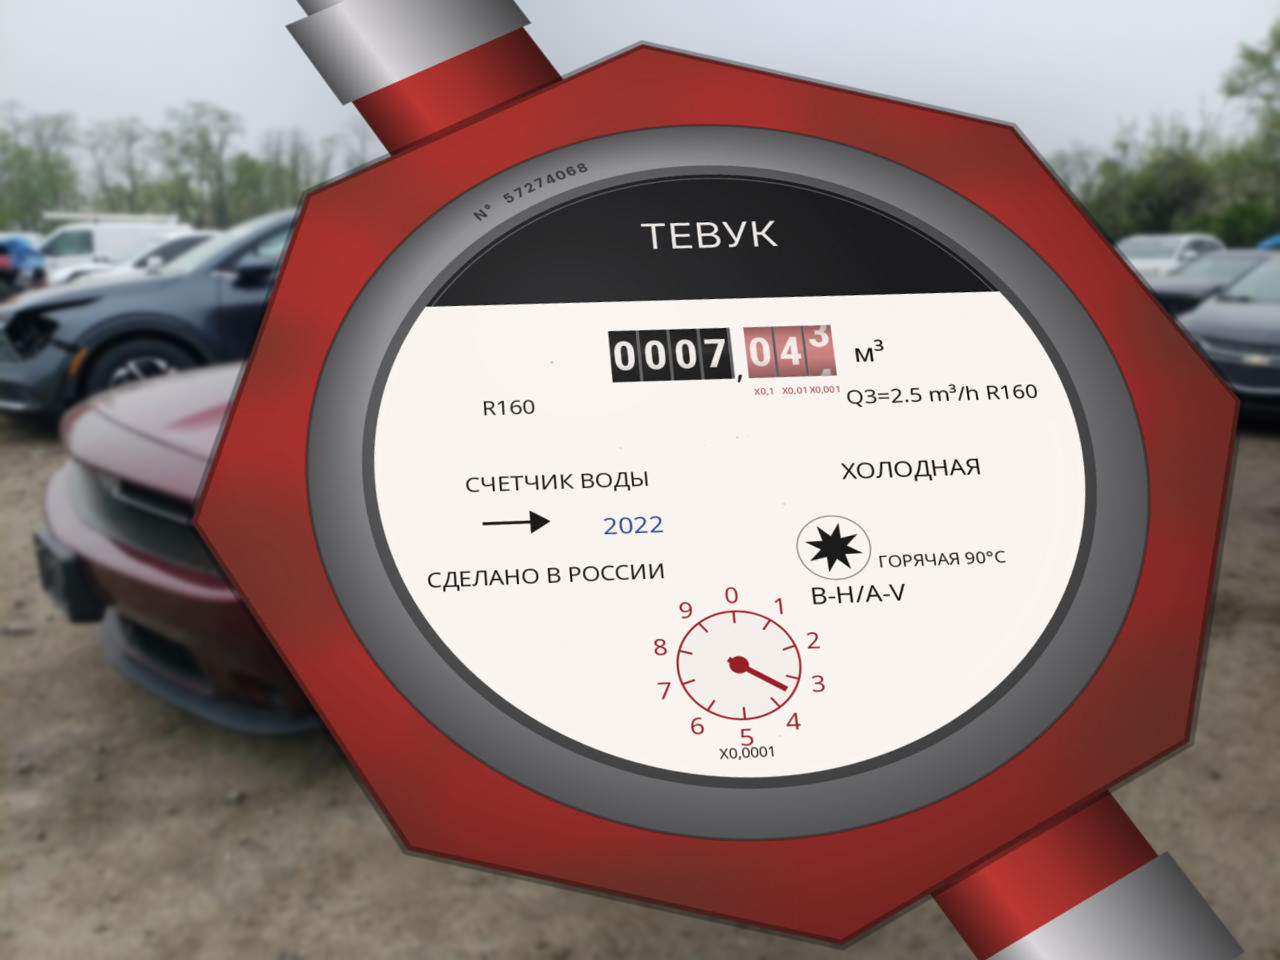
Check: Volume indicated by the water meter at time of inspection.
7.0433 m³
